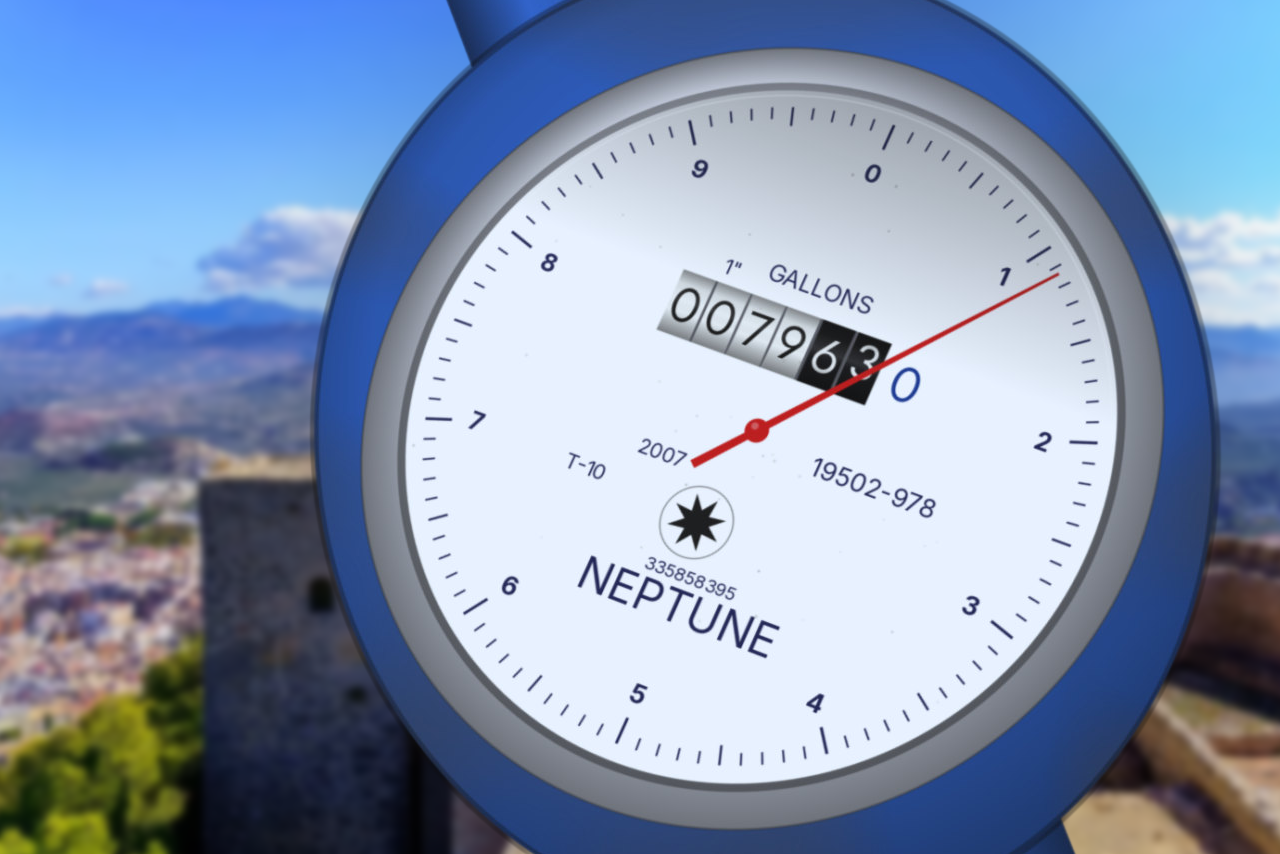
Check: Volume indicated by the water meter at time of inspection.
79631.1 gal
